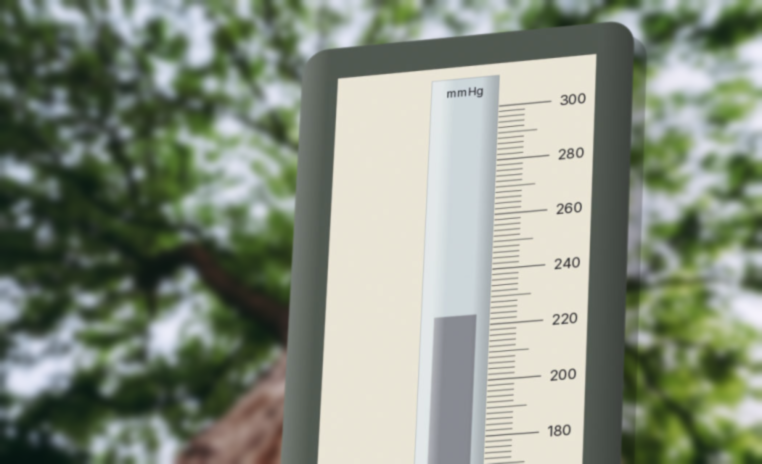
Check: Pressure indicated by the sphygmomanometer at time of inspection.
224 mmHg
